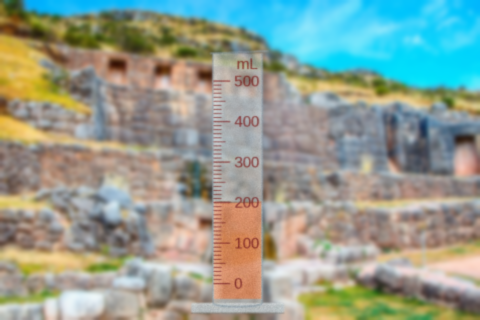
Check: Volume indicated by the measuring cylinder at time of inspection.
200 mL
